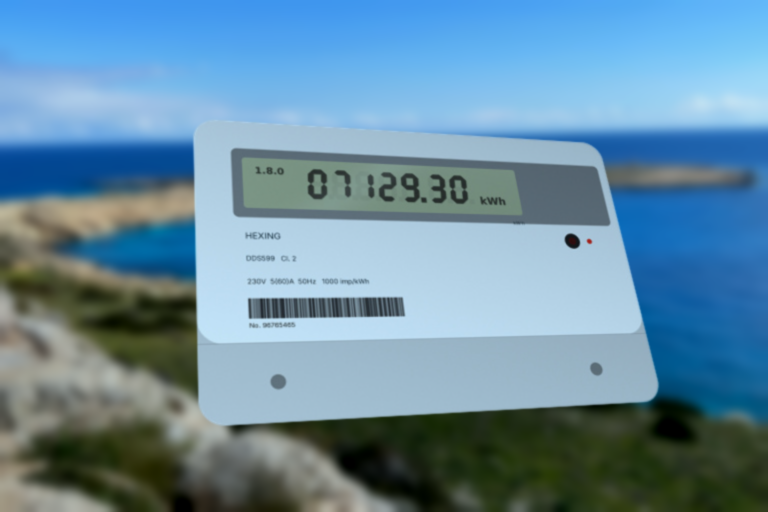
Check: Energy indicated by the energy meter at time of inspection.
7129.30 kWh
